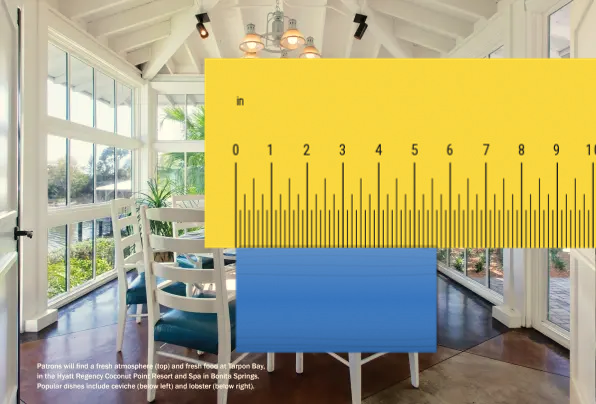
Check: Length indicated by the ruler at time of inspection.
5.625 in
